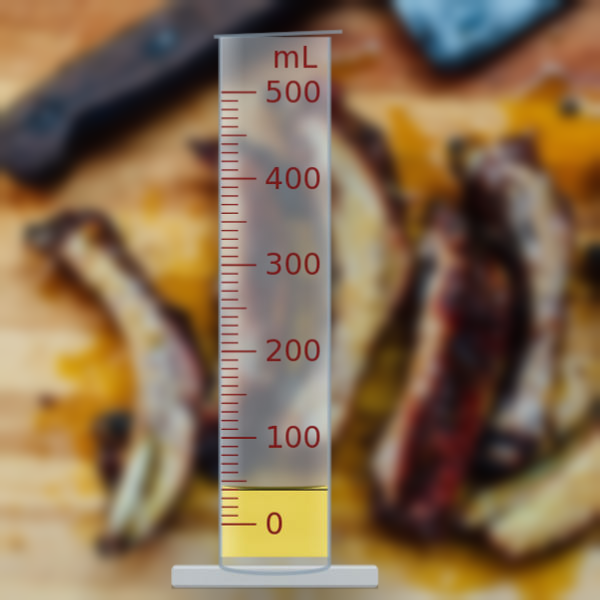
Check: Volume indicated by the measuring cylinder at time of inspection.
40 mL
